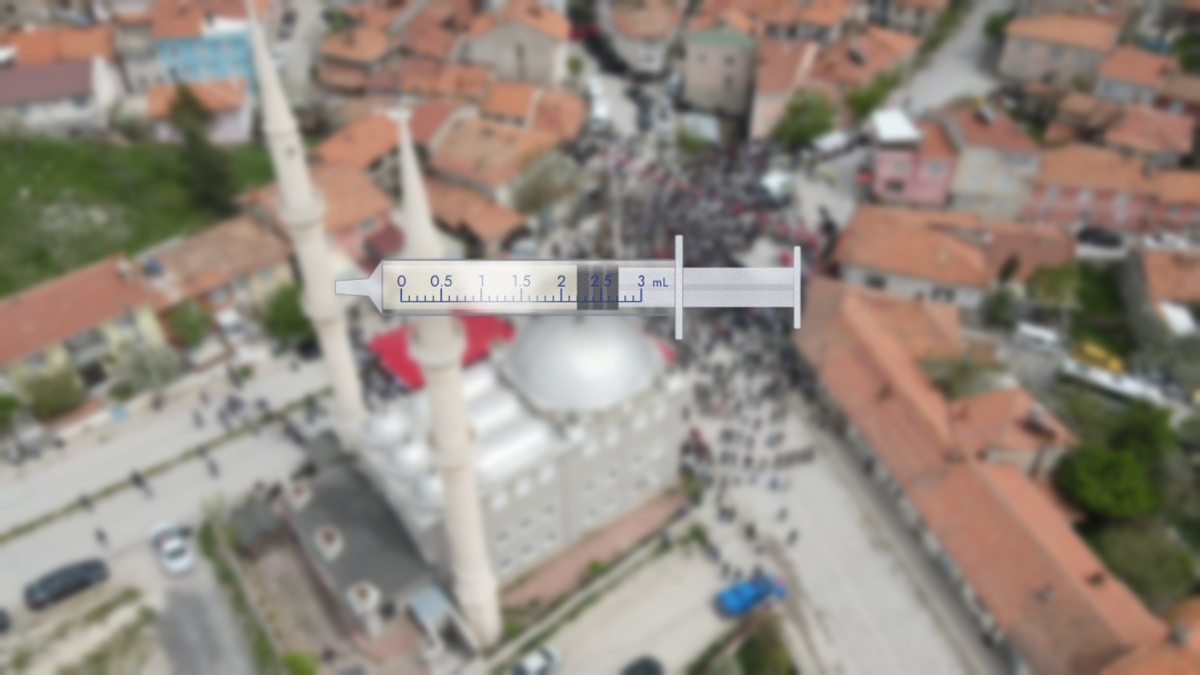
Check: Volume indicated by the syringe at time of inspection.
2.2 mL
